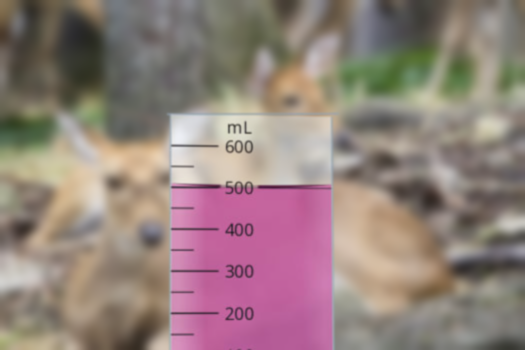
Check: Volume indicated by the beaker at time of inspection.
500 mL
